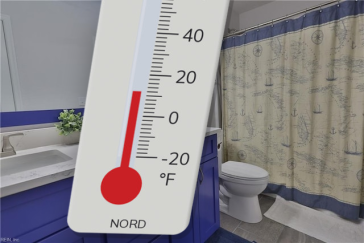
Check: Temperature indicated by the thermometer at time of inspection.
12 °F
